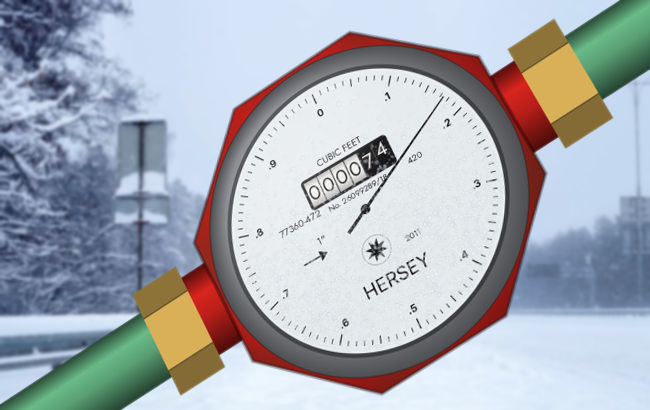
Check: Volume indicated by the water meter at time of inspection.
74.17 ft³
